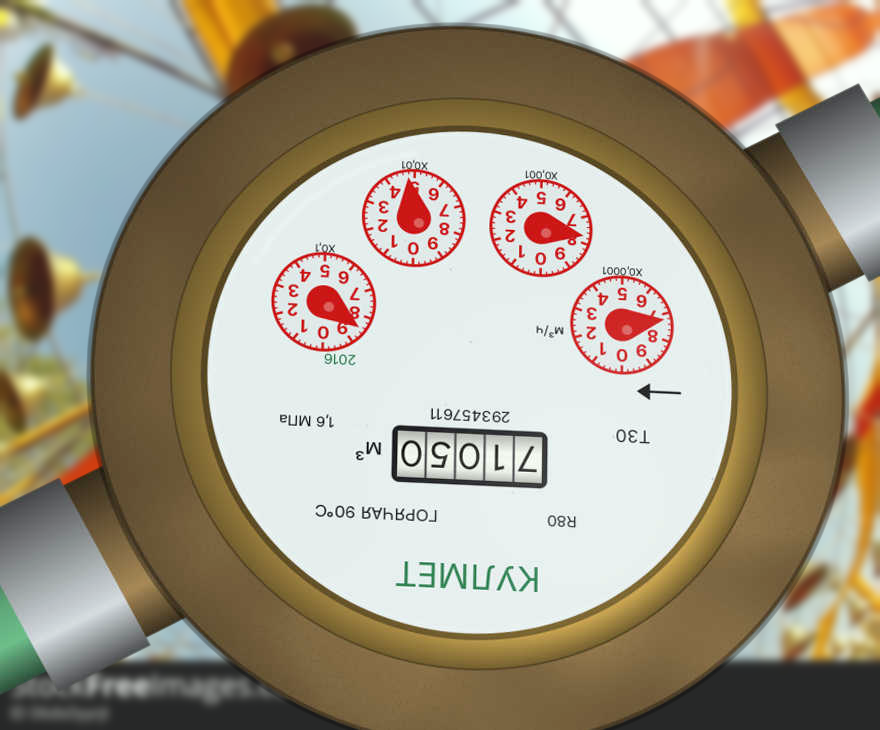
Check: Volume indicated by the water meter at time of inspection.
71050.8477 m³
